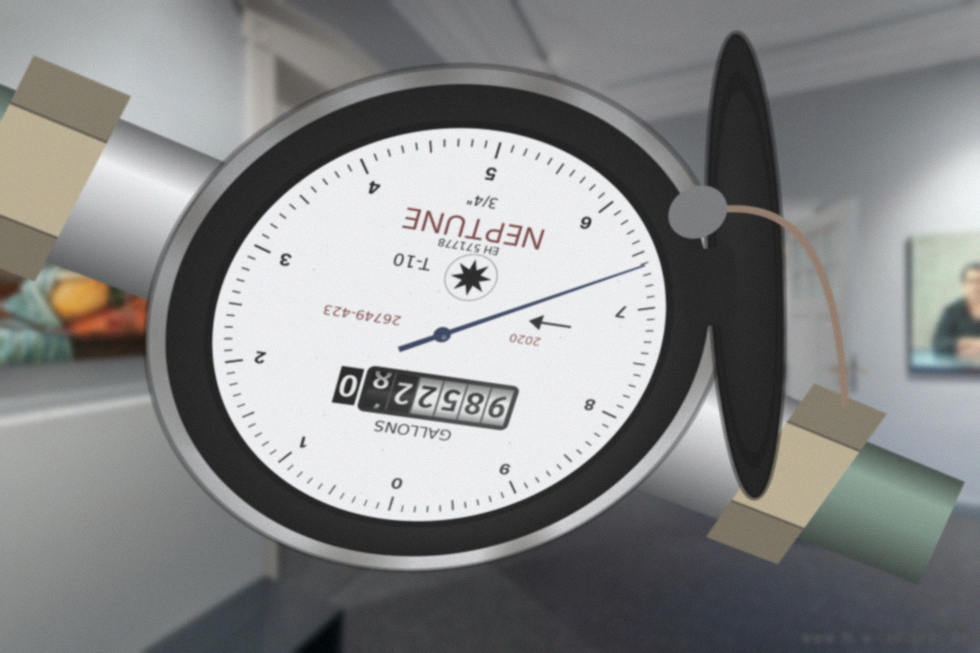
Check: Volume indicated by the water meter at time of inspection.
9852276.6 gal
